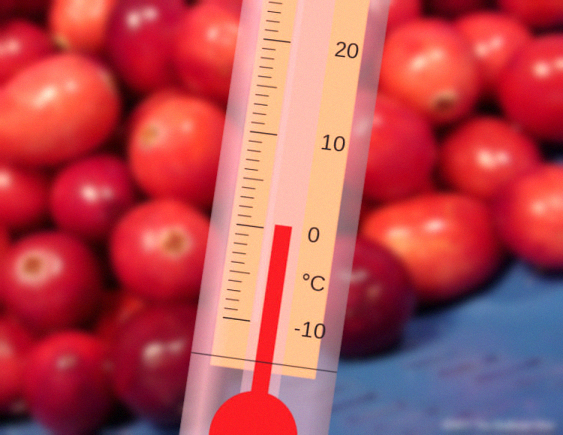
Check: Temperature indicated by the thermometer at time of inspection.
0.5 °C
